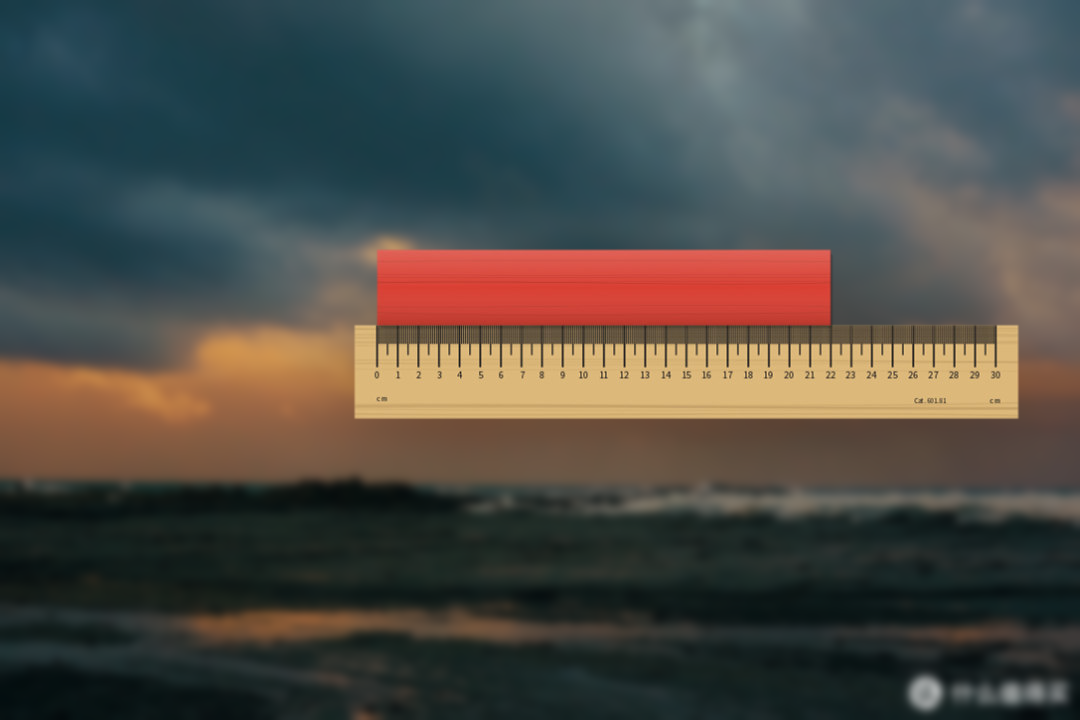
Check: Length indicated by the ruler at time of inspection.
22 cm
